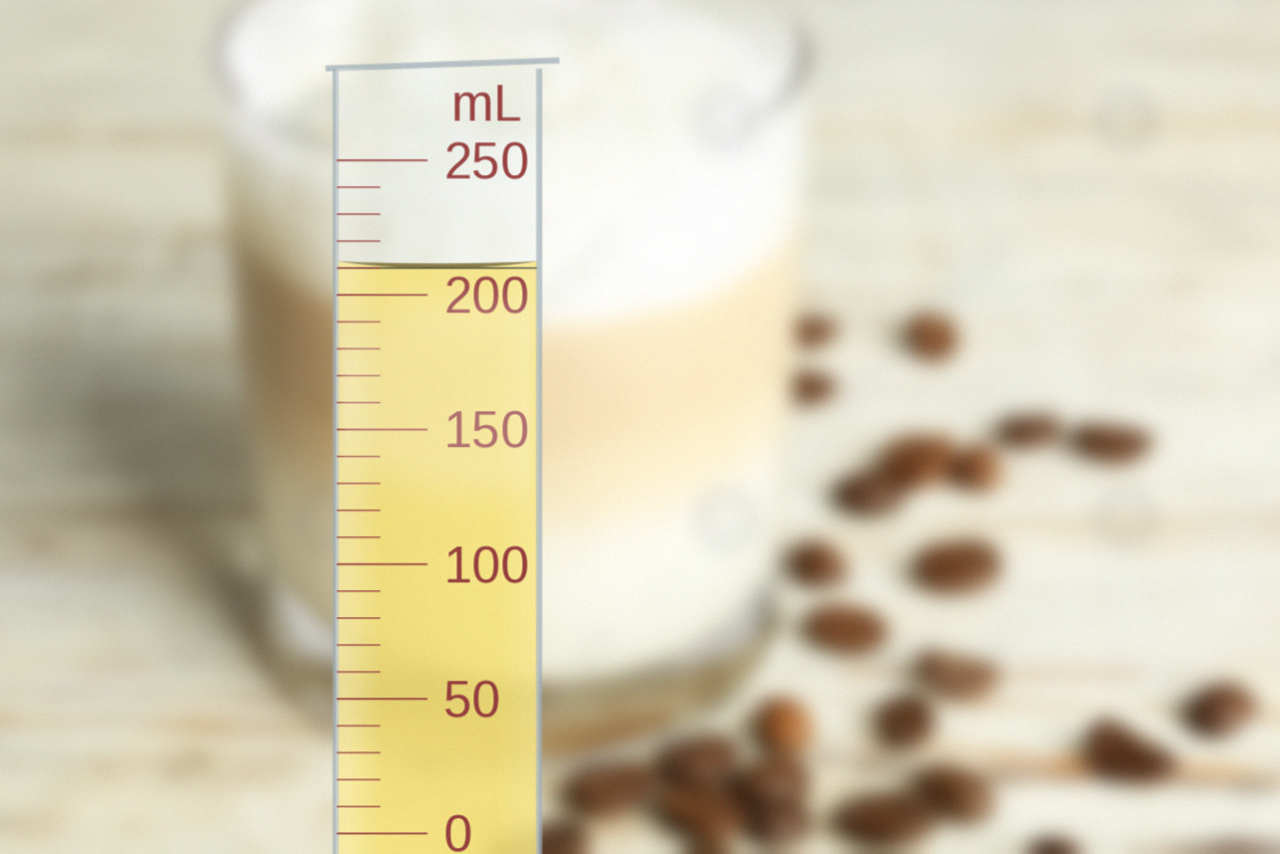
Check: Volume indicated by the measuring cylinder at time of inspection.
210 mL
